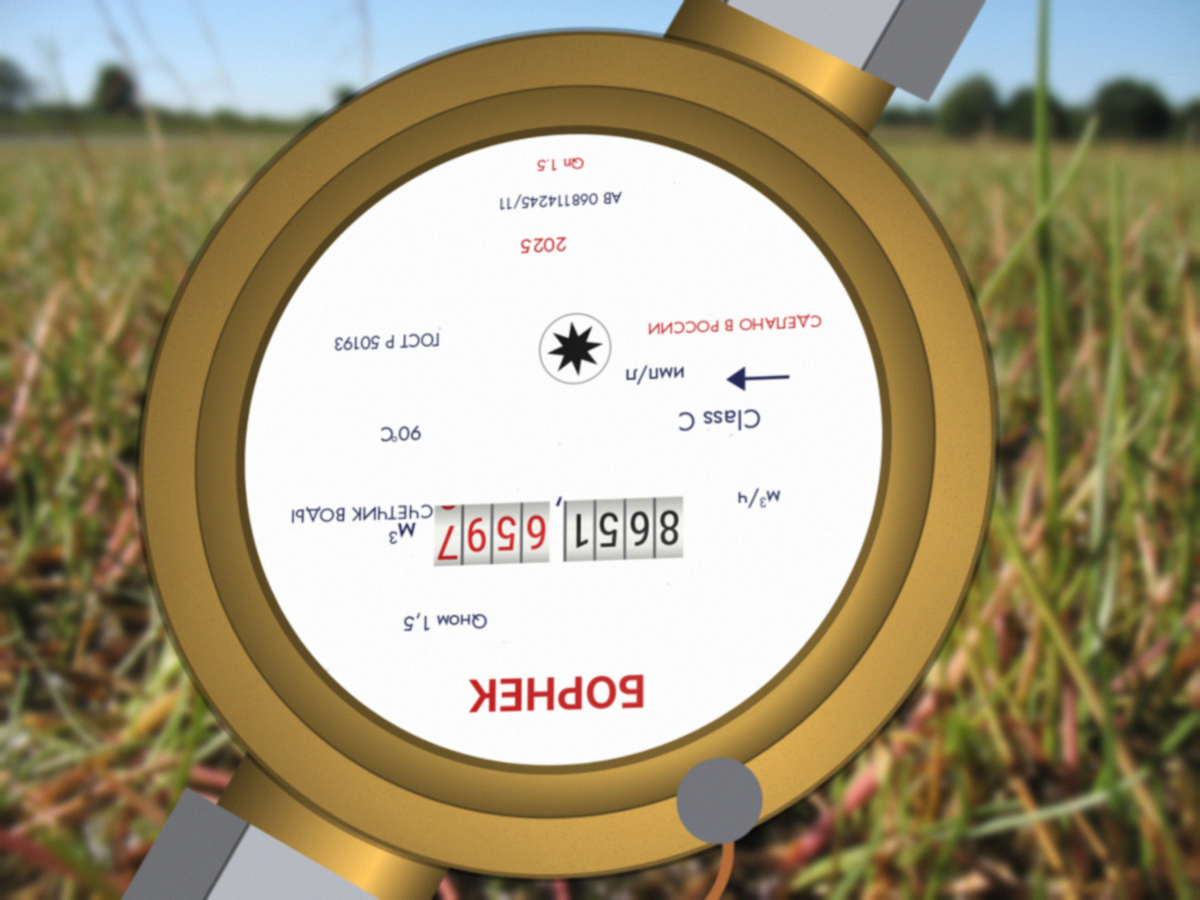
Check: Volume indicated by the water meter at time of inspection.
8651.6597 m³
